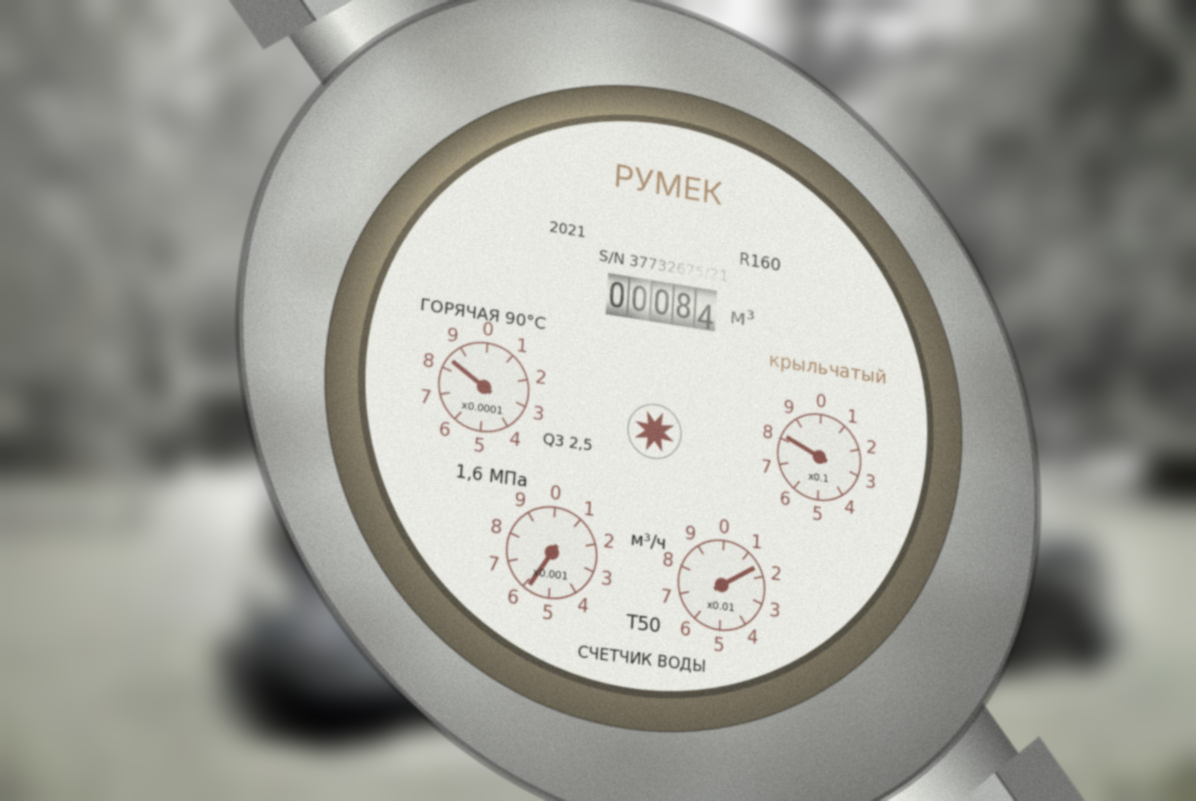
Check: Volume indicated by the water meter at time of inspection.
83.8158 m³
